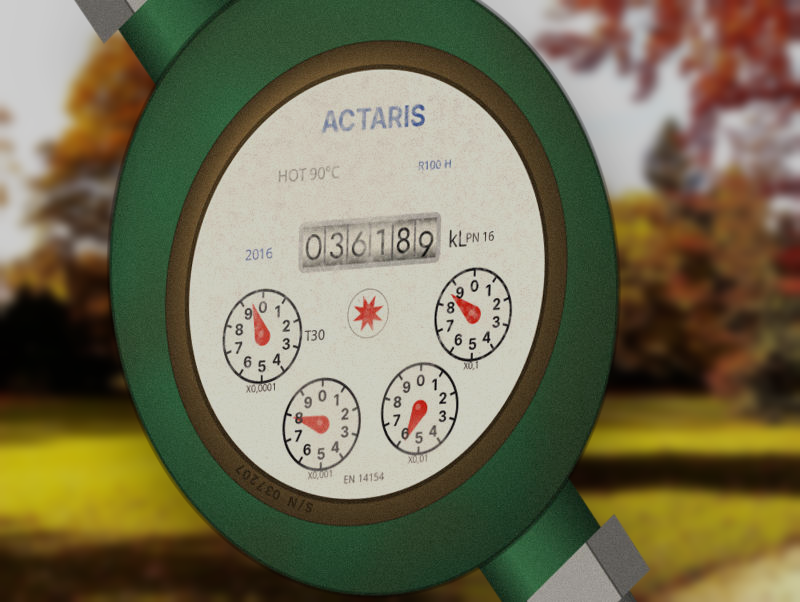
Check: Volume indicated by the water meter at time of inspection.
36188.8579 kL
